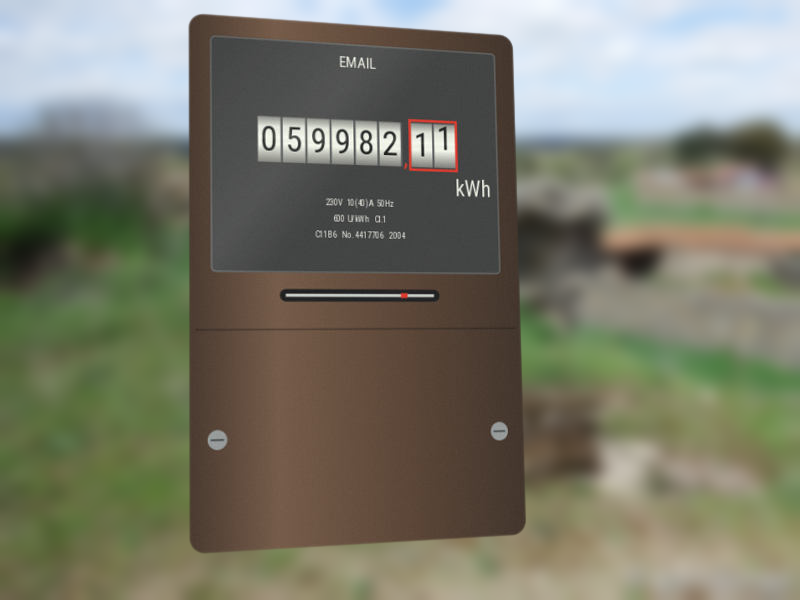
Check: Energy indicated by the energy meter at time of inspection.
59982.11 kWh
